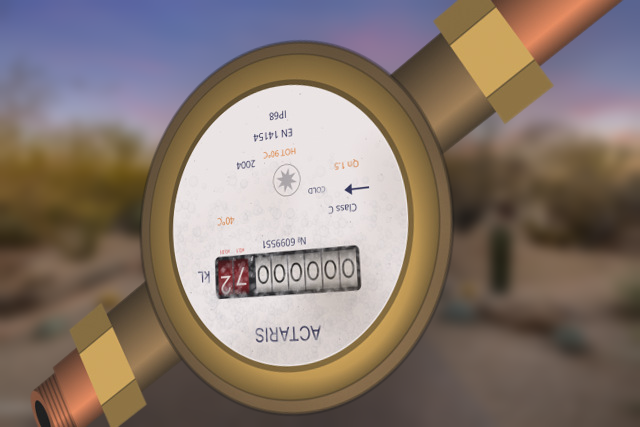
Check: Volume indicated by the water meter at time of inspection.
0.72 kL
